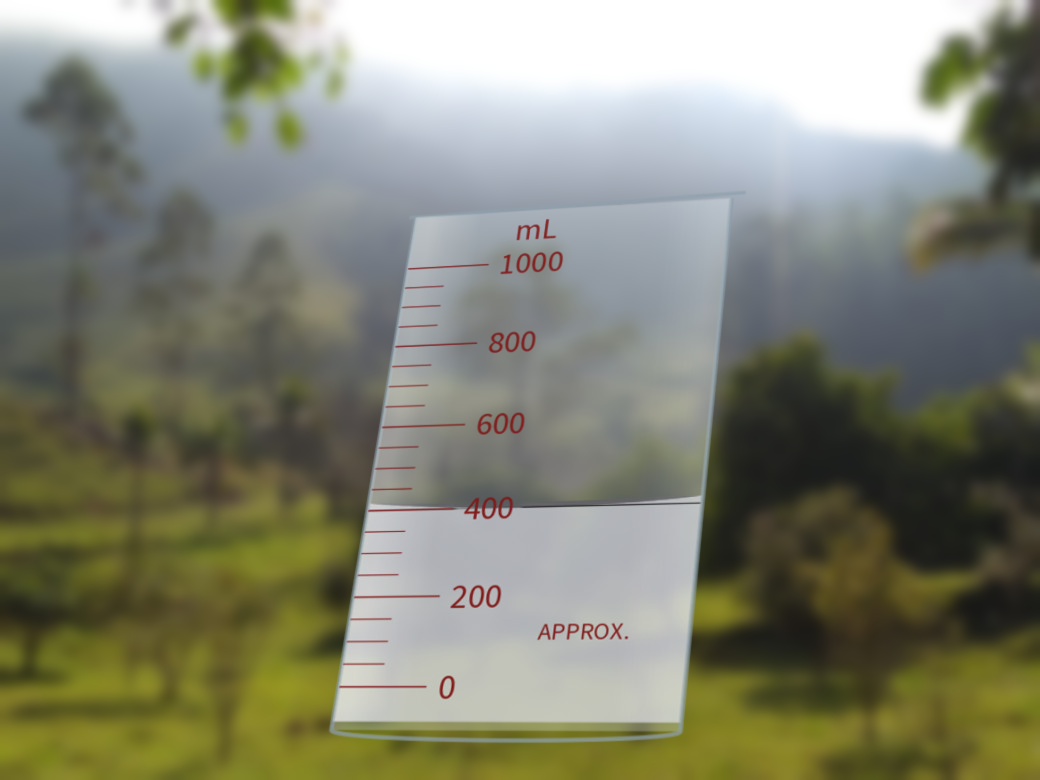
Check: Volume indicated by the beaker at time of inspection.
400 mL
